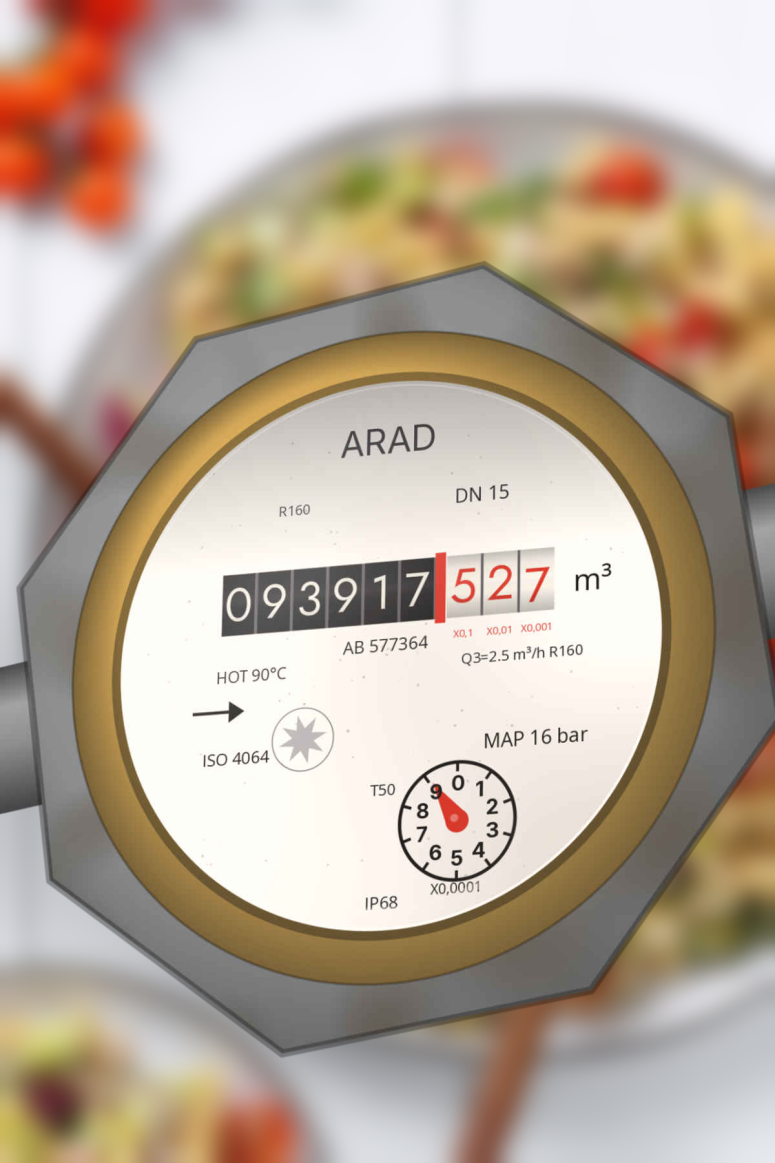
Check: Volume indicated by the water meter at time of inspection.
93917.5269 m³
